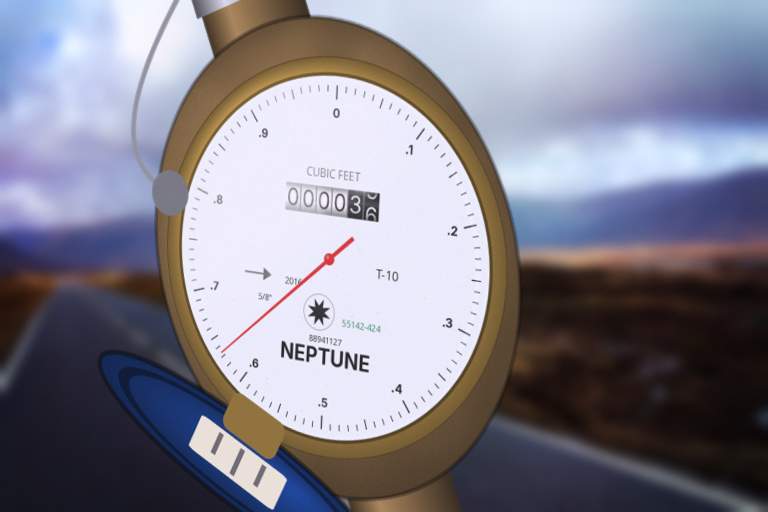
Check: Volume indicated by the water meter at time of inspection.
35.63 ft³
